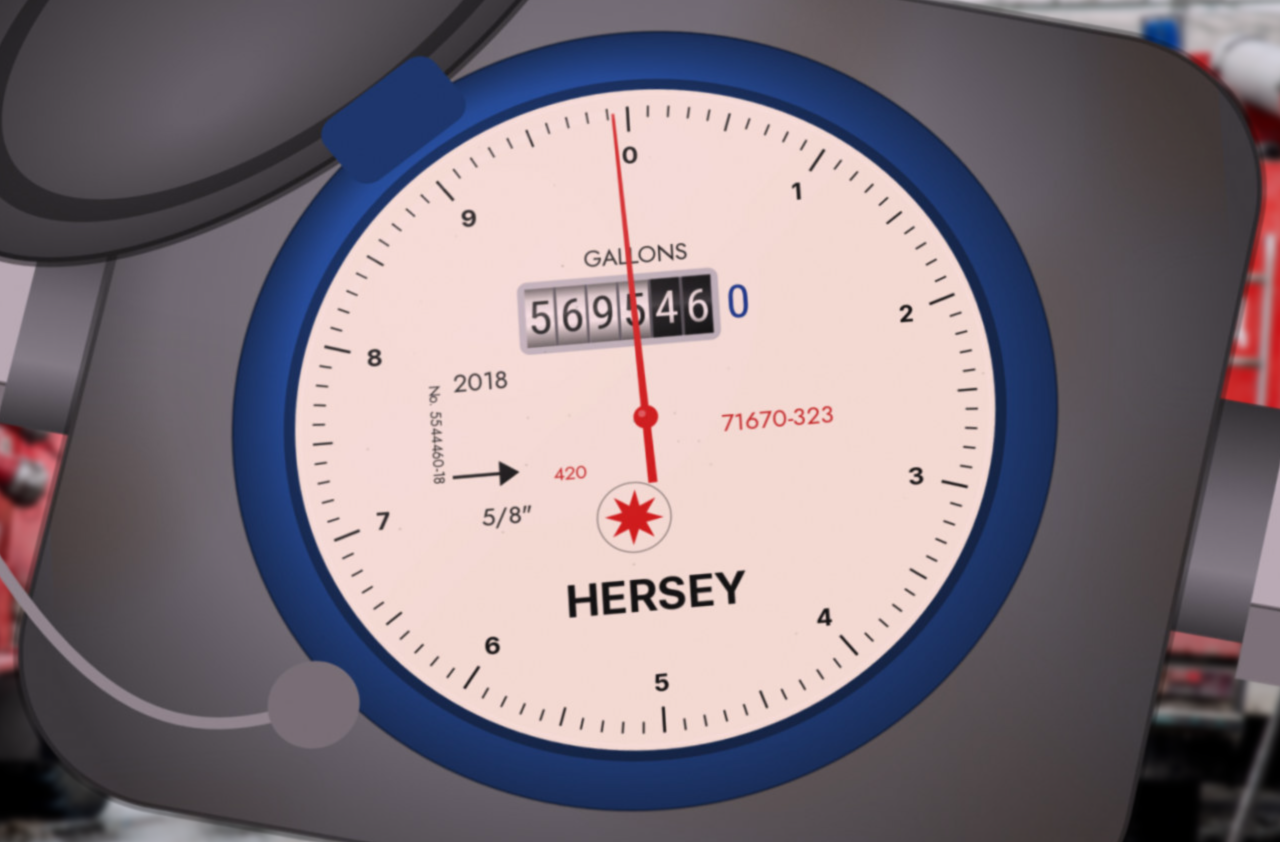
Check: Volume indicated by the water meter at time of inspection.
5695459.9 gal
